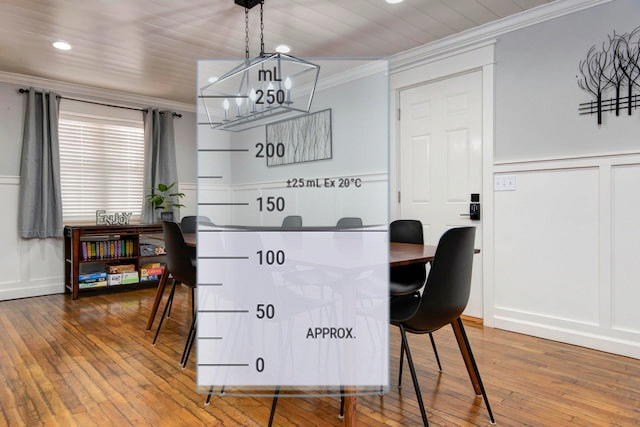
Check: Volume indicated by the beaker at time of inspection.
125 mL
